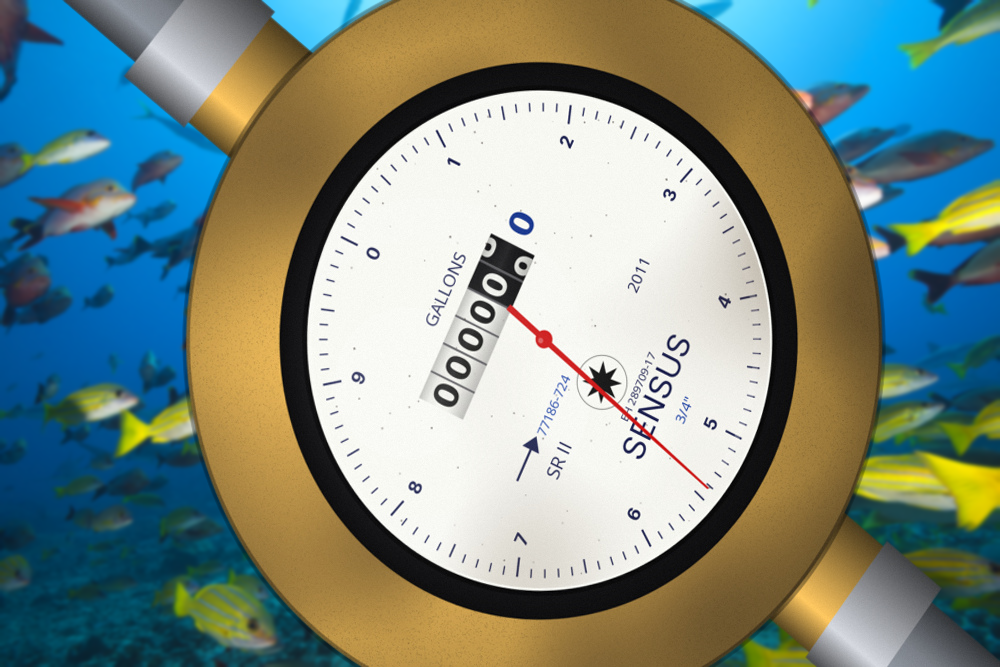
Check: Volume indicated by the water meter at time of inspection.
85.4 gal
